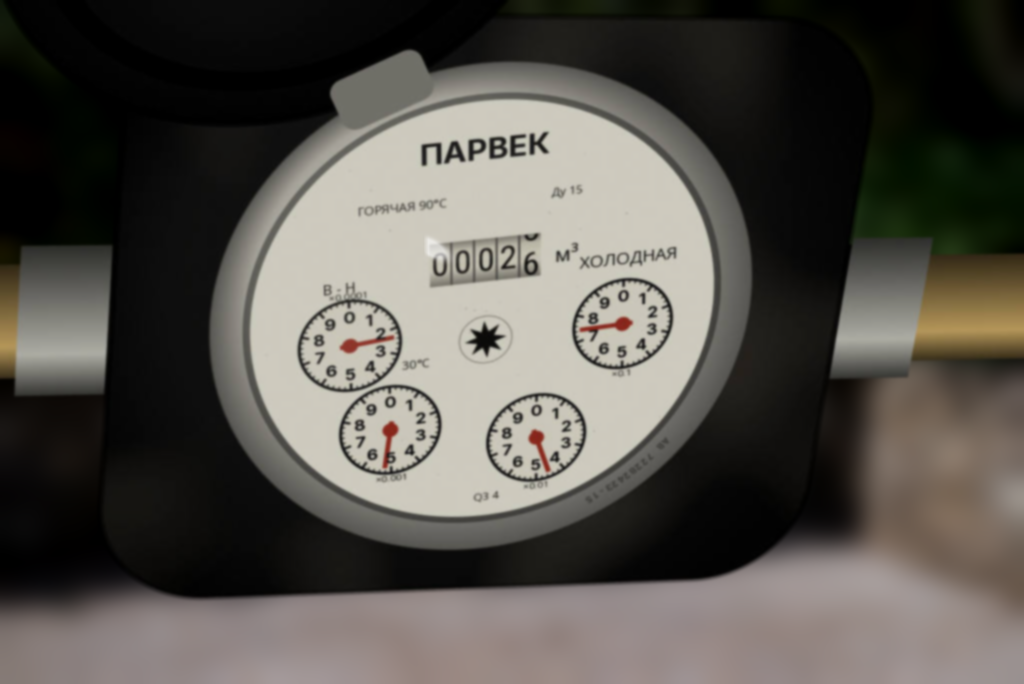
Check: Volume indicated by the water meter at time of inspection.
25.7452 m³
